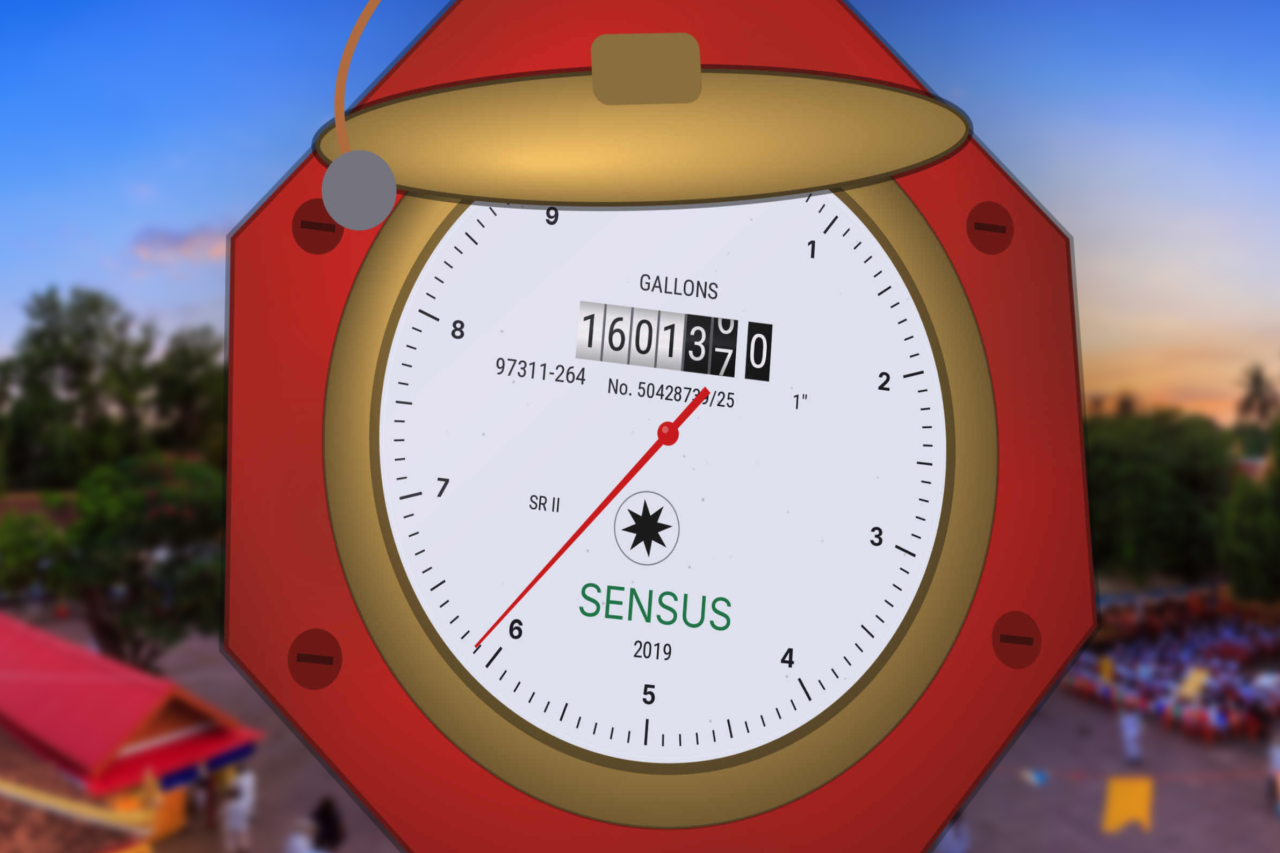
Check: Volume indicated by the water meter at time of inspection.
1601366.1 gal
